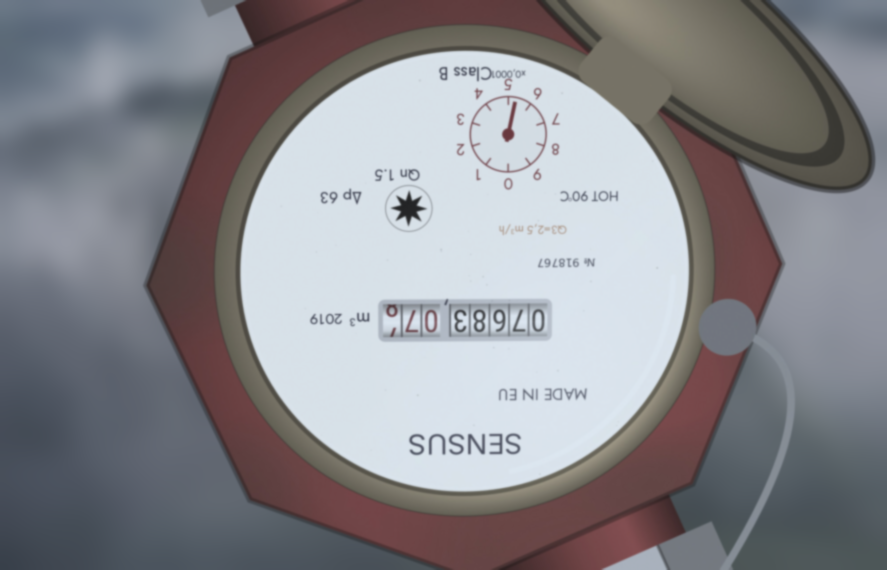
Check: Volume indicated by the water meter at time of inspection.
7683.0775 m³
